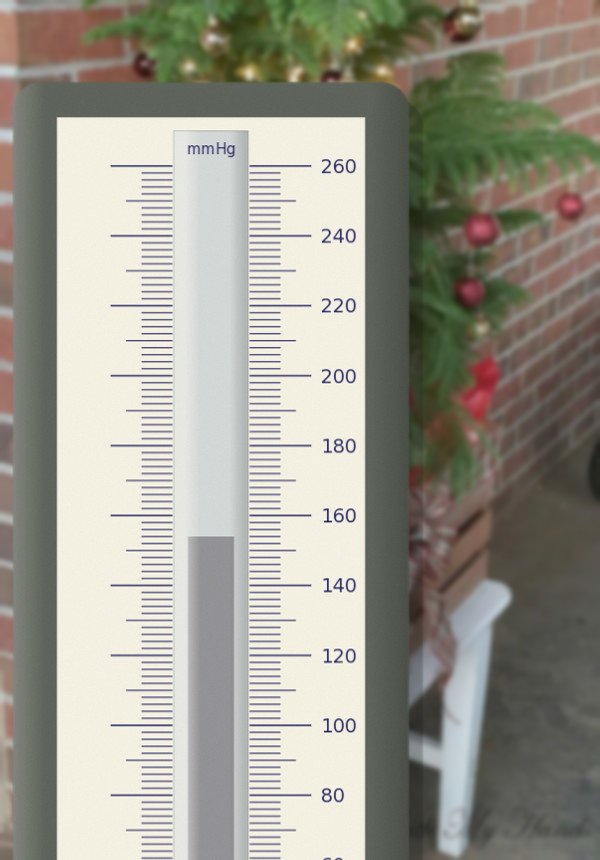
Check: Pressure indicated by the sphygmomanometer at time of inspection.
154 mmHg
